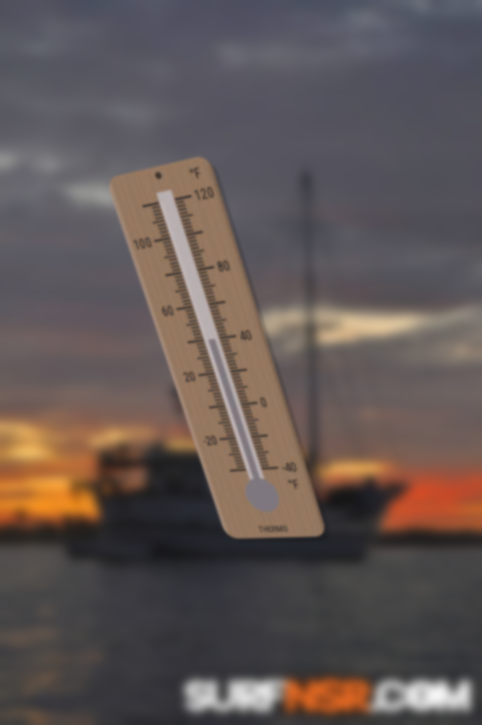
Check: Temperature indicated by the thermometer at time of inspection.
40 °F
